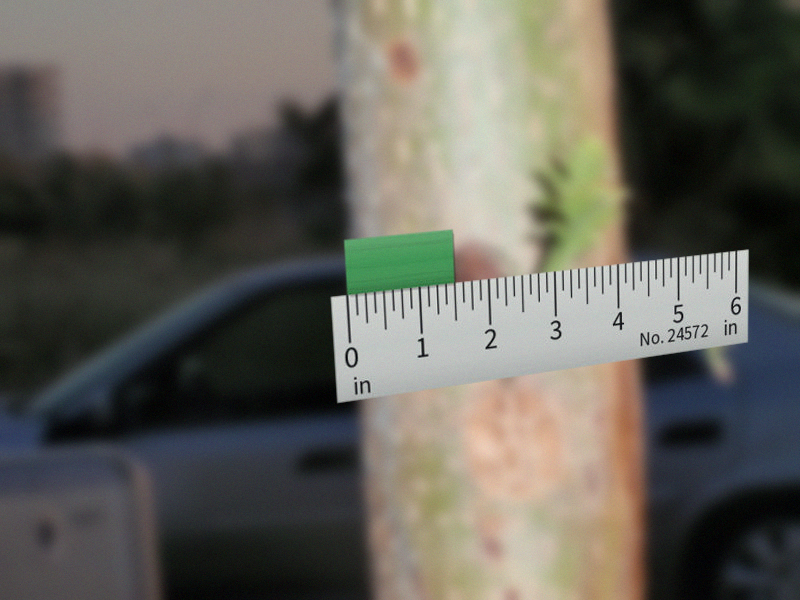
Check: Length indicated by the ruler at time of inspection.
1.5 in
